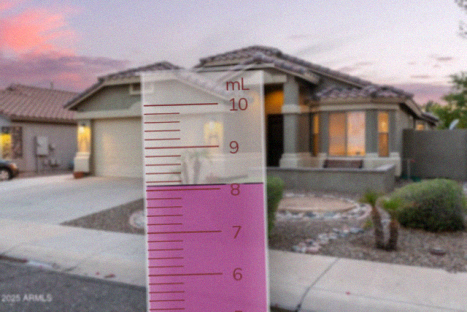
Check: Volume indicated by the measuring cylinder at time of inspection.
8.1 mL
